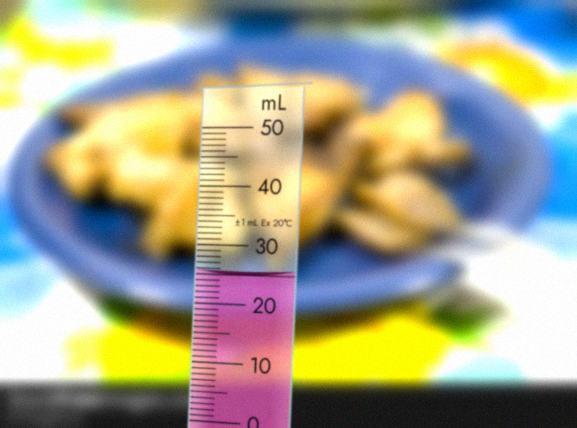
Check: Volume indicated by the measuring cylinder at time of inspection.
25 mL
